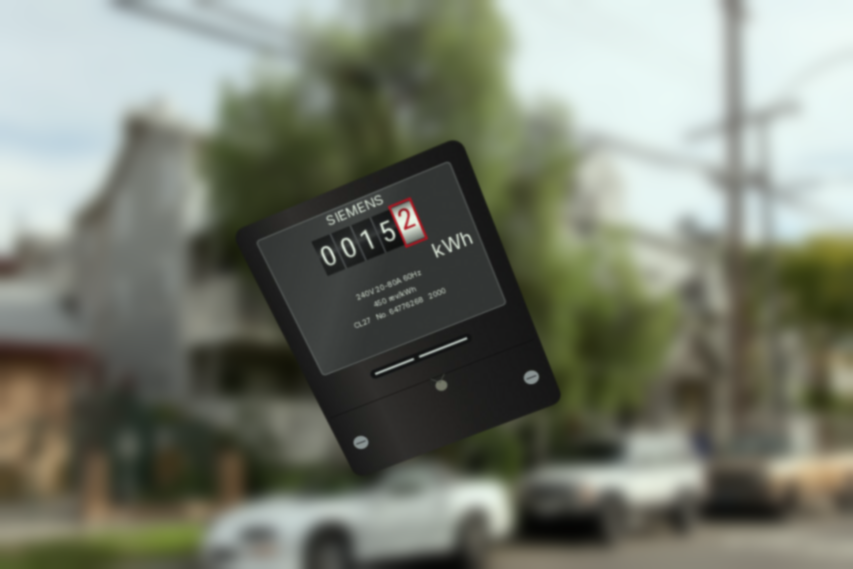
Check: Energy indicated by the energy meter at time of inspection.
15.2 kWh
